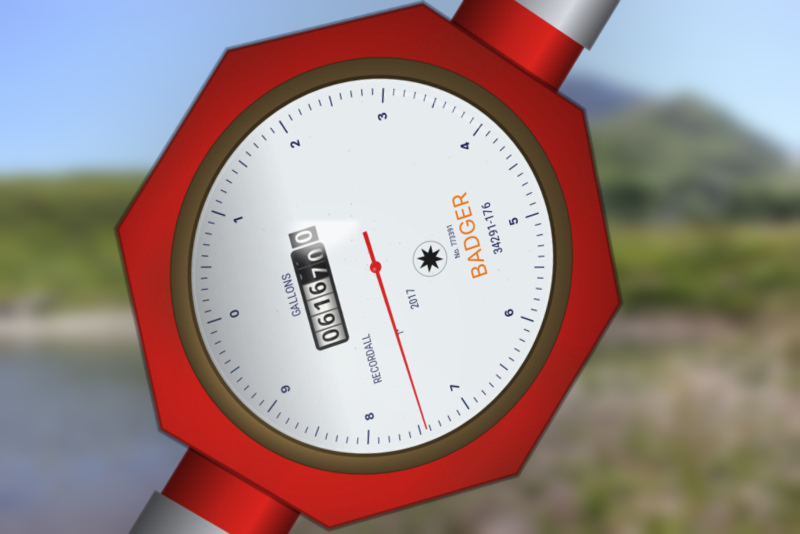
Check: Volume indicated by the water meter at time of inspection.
616697.4 gal
